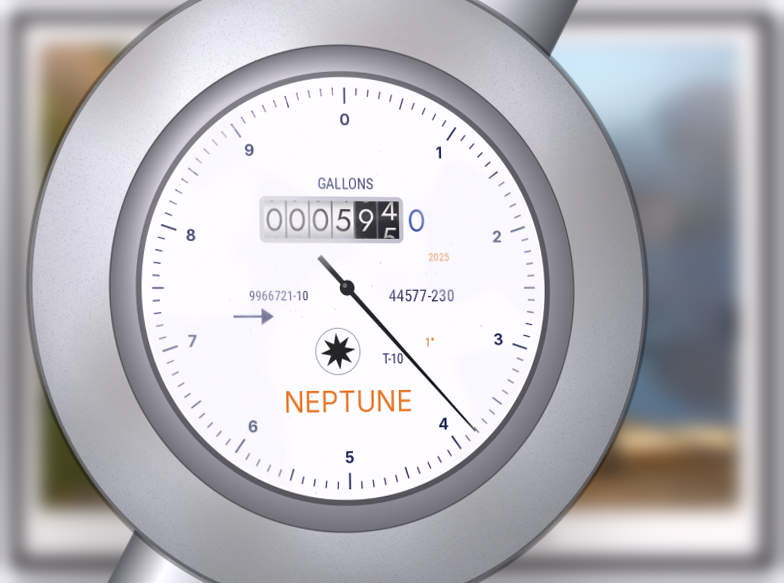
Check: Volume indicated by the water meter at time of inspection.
5943.8 gal
